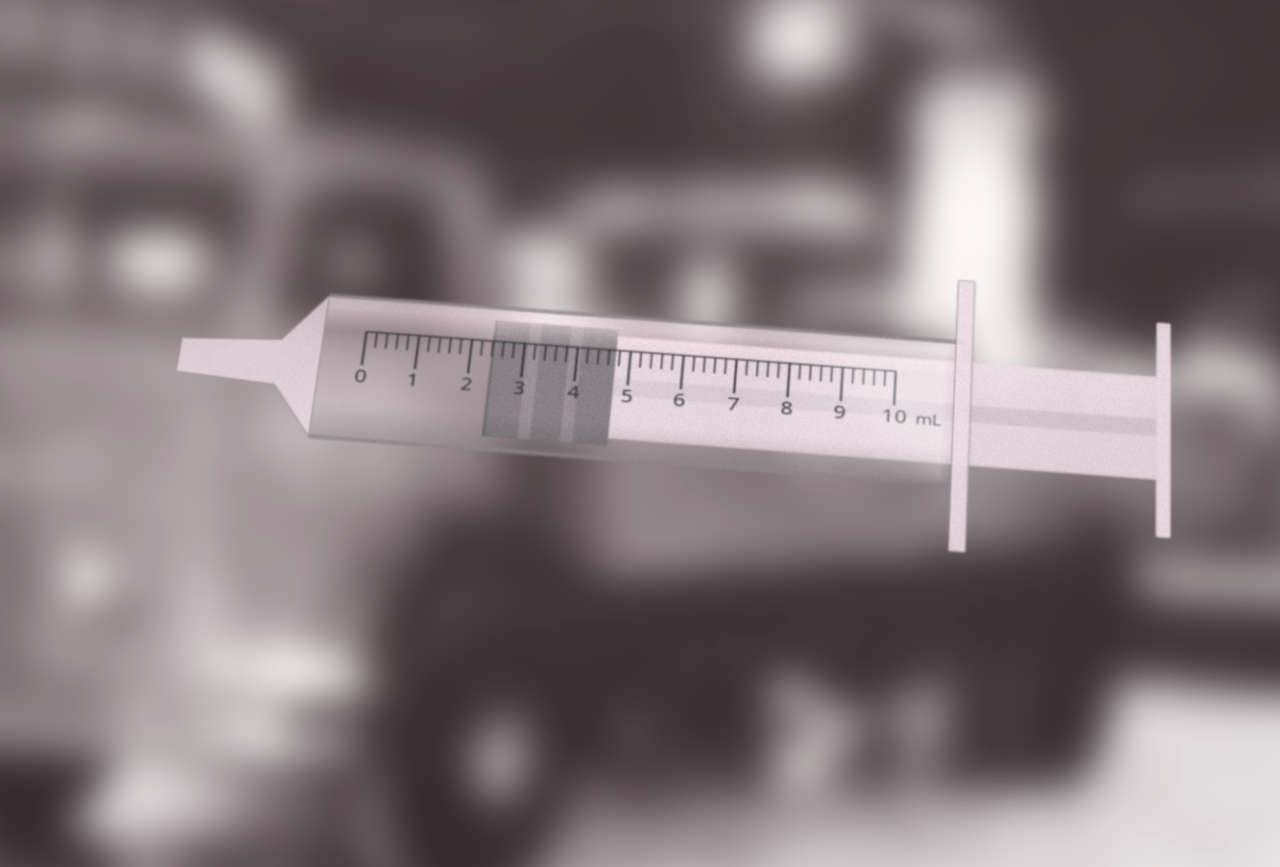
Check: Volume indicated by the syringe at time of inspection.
2.4 mL
